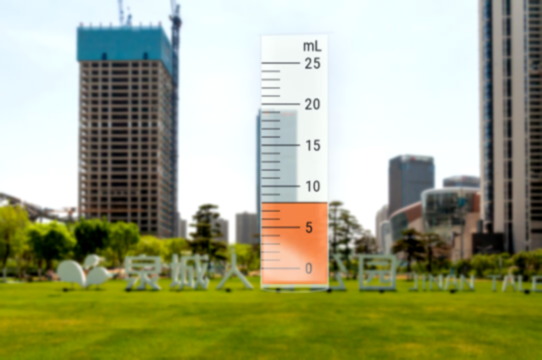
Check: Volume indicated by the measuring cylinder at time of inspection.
8 mL
